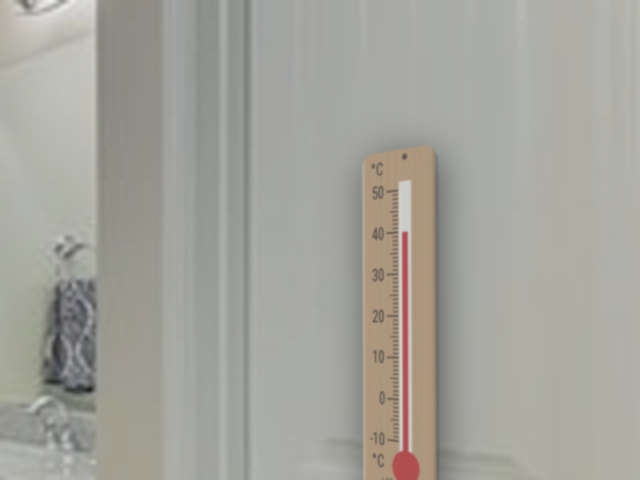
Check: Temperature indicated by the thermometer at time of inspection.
40 °C
